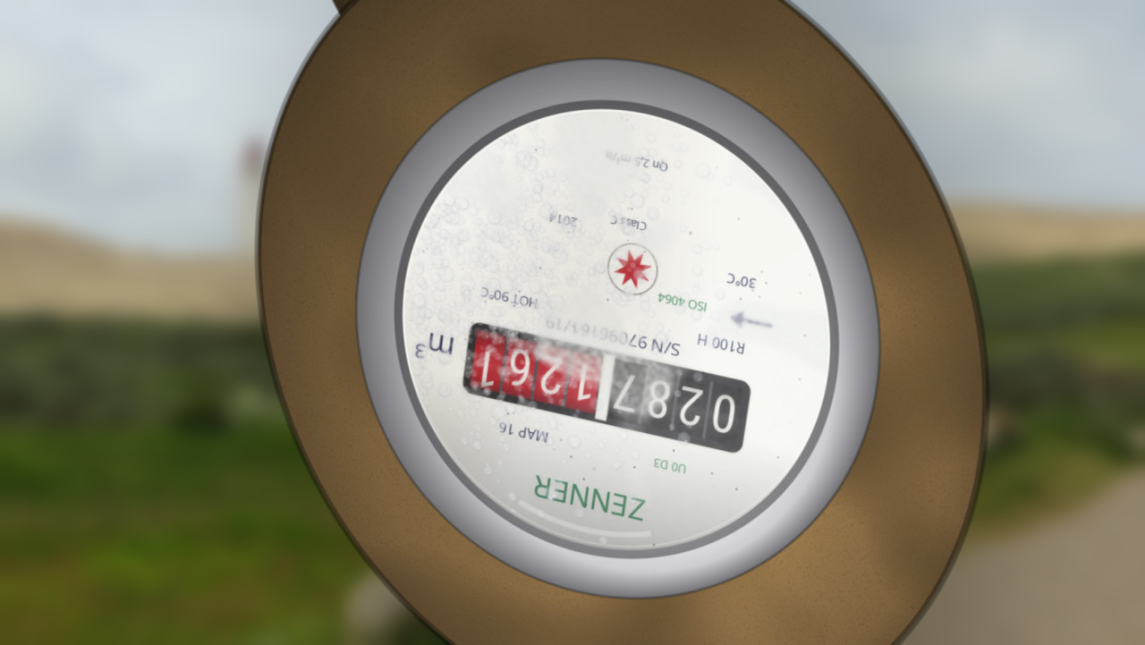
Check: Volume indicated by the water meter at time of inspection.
287.1261 m³
